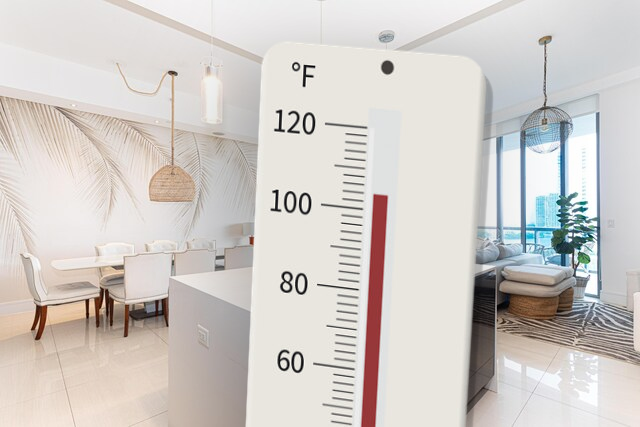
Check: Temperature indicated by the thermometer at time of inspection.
104 °F
